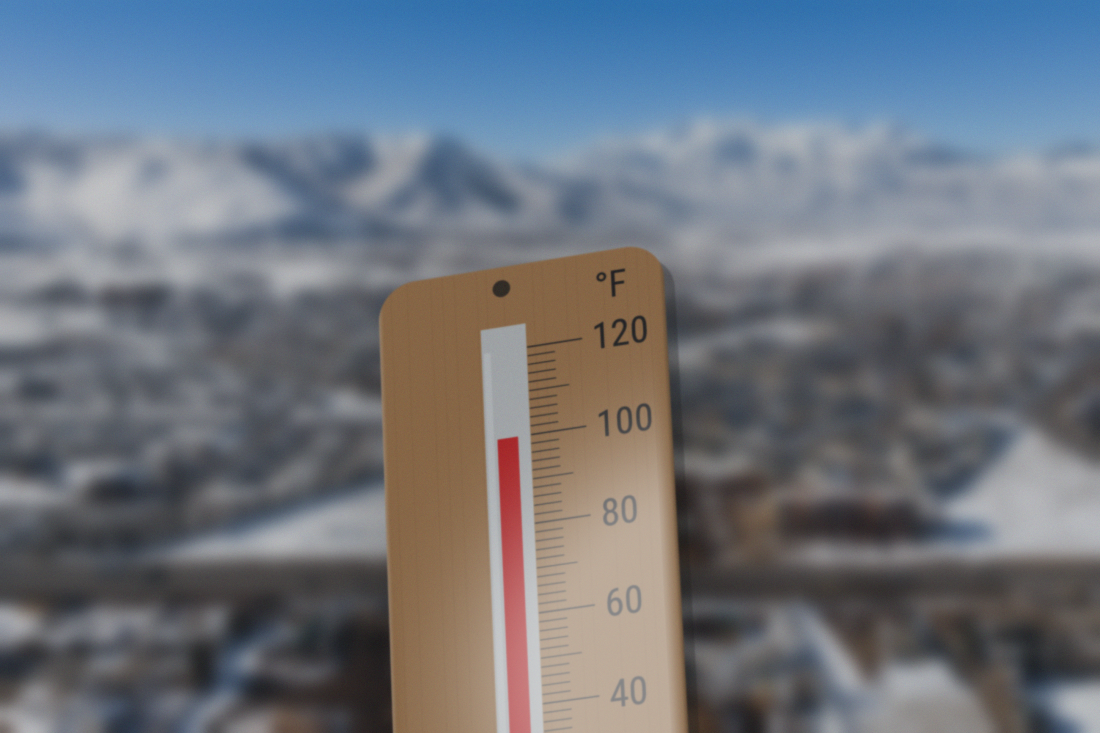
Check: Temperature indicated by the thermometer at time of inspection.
100 °F
